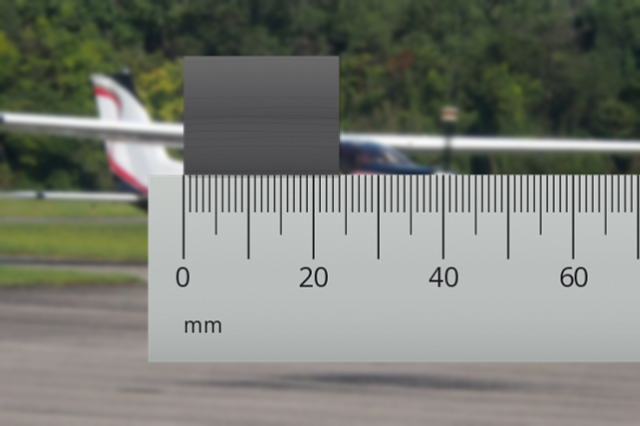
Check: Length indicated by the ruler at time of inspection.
24 mm
